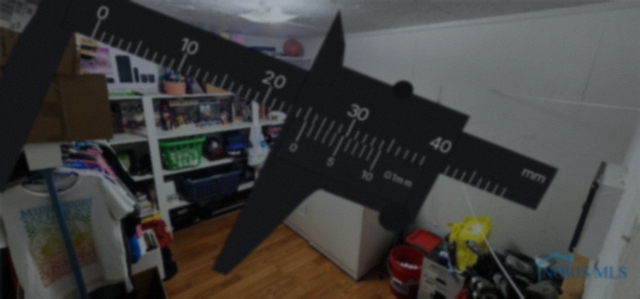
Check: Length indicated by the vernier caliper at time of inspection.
25.2 mm
